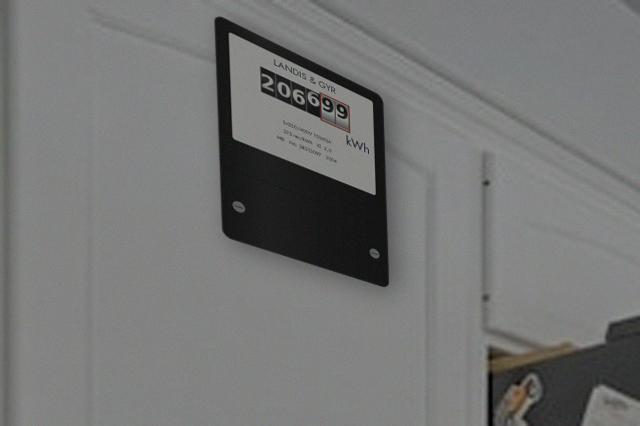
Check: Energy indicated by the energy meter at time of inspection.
2066.99 kWh
